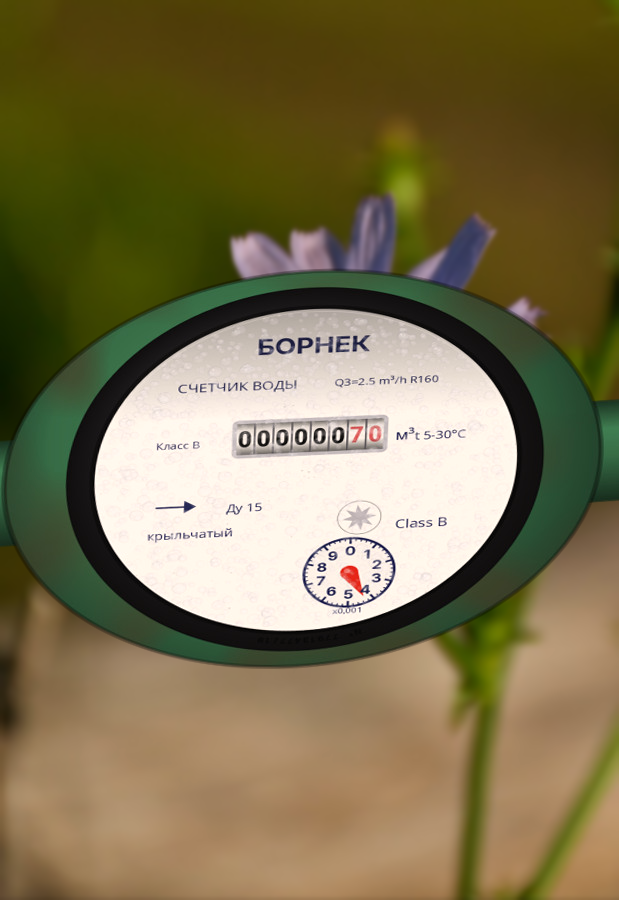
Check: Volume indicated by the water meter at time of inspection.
0.704 m³
